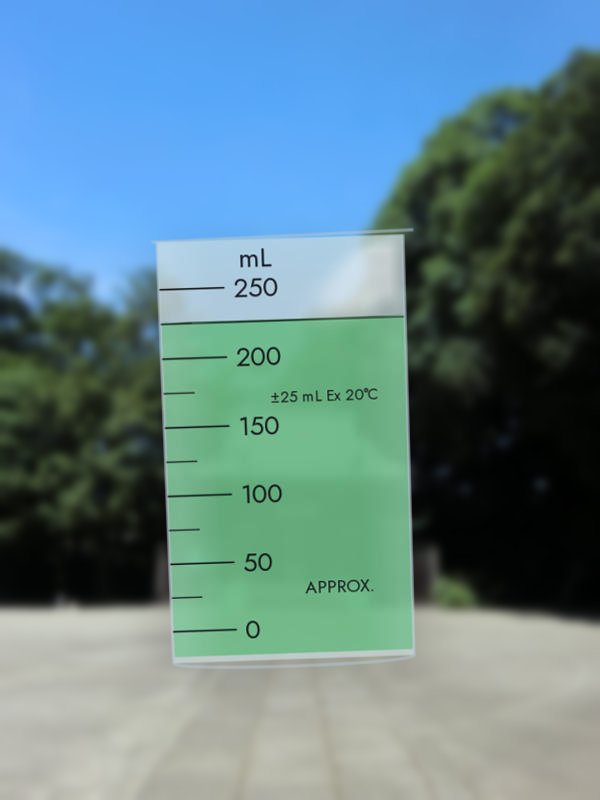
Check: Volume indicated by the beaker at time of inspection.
225 mL
